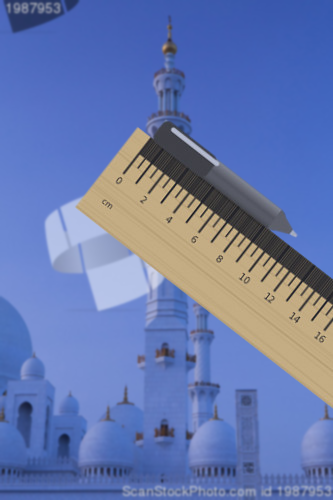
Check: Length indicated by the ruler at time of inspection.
11 cm
